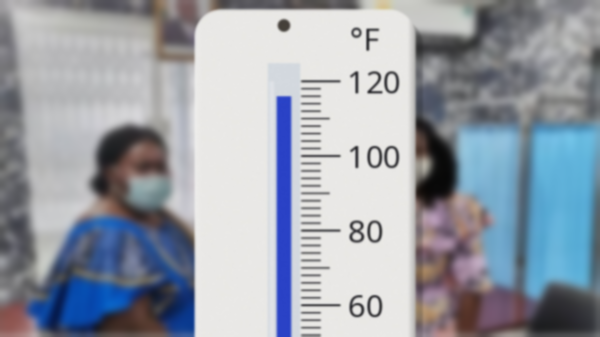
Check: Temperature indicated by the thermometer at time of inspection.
116 °F
